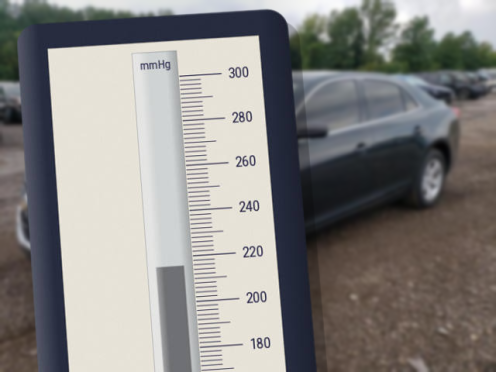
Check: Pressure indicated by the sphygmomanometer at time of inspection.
216 mmHg
